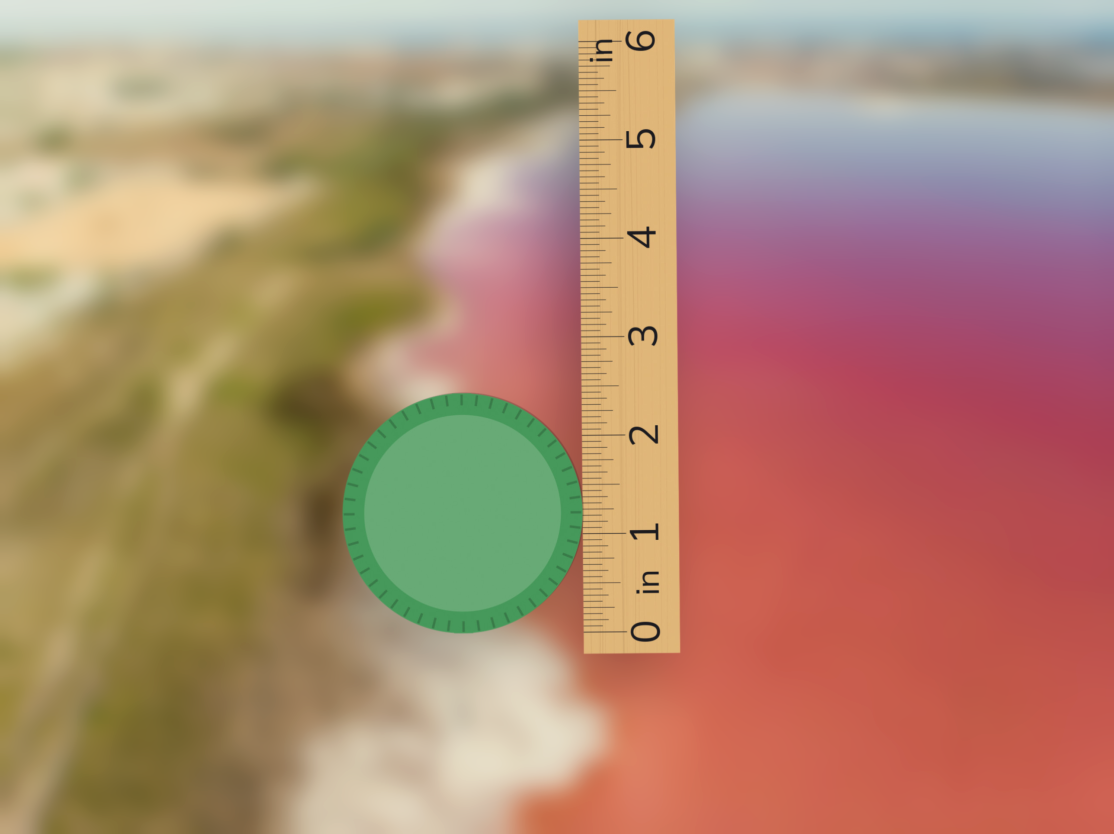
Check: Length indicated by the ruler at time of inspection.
2.4375 in
